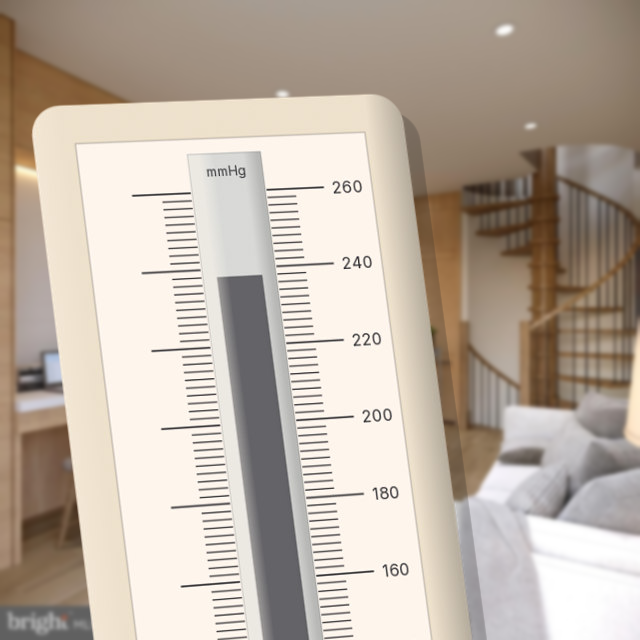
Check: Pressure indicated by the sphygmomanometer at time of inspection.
238 mmHg
